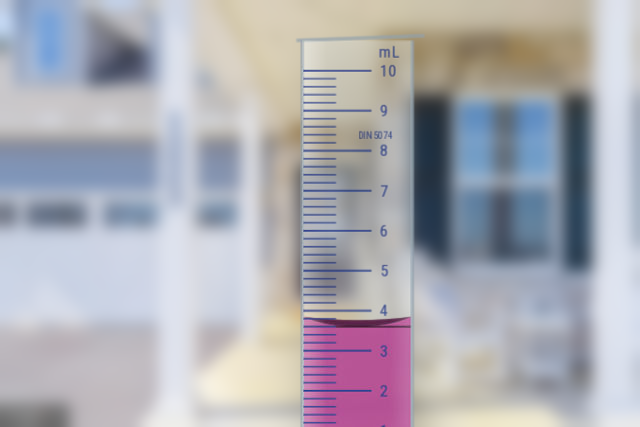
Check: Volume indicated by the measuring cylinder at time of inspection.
3.6 mL
